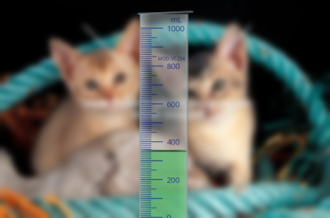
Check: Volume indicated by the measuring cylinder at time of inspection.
350 mL
